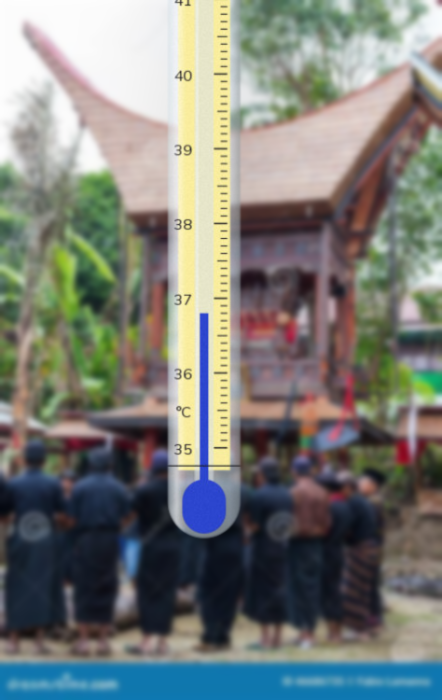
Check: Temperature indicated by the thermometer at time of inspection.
36.8 °C
